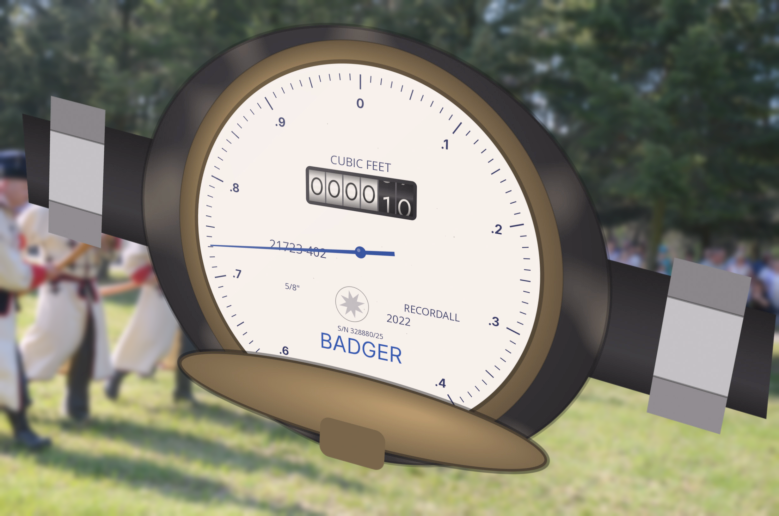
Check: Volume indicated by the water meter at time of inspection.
9.73 ft³
